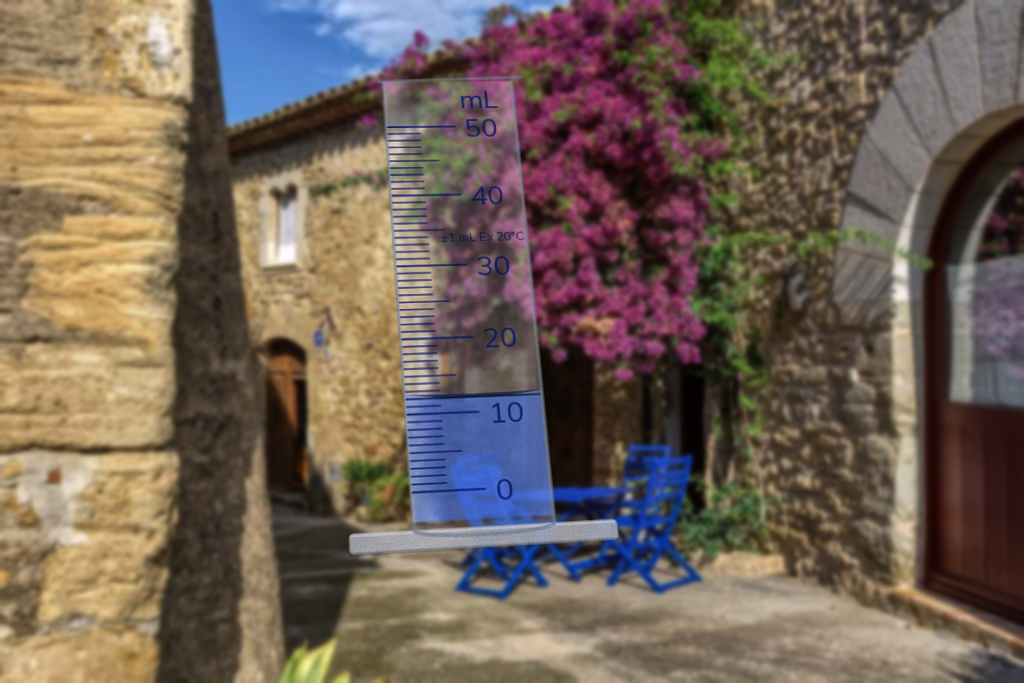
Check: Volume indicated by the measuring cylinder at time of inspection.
12 mL
